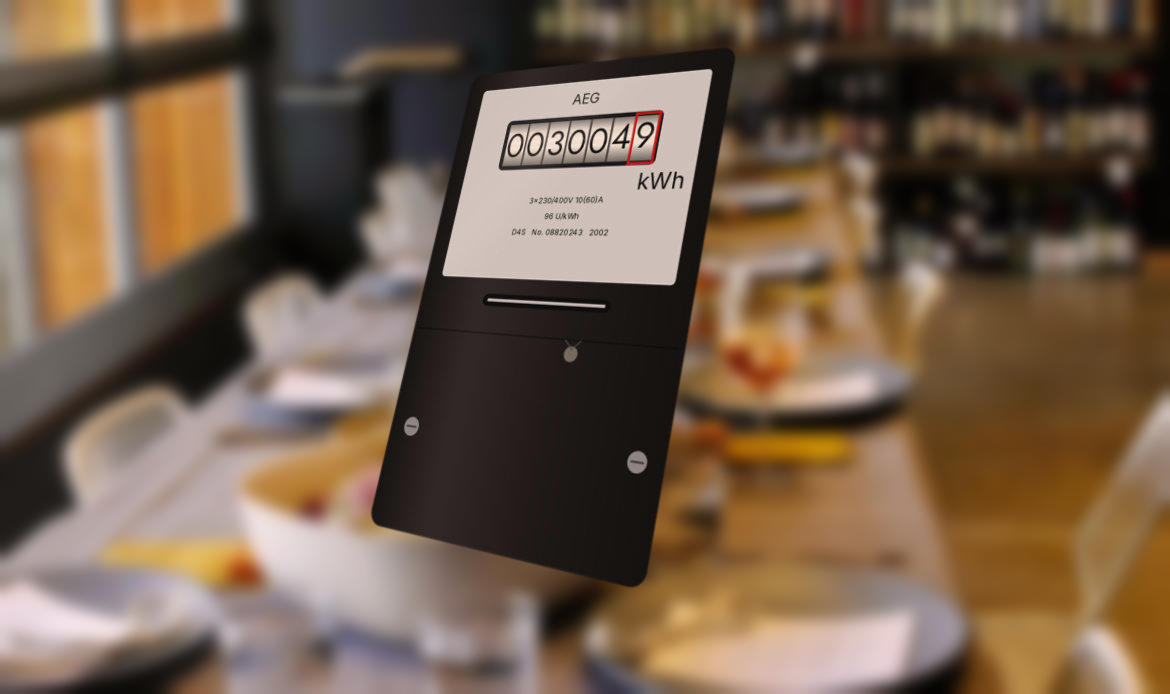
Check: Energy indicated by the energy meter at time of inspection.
3004.9 kWh
